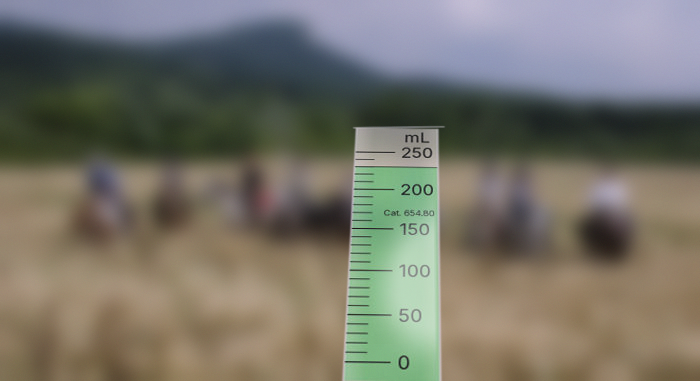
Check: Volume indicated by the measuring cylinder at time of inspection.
230 mL
